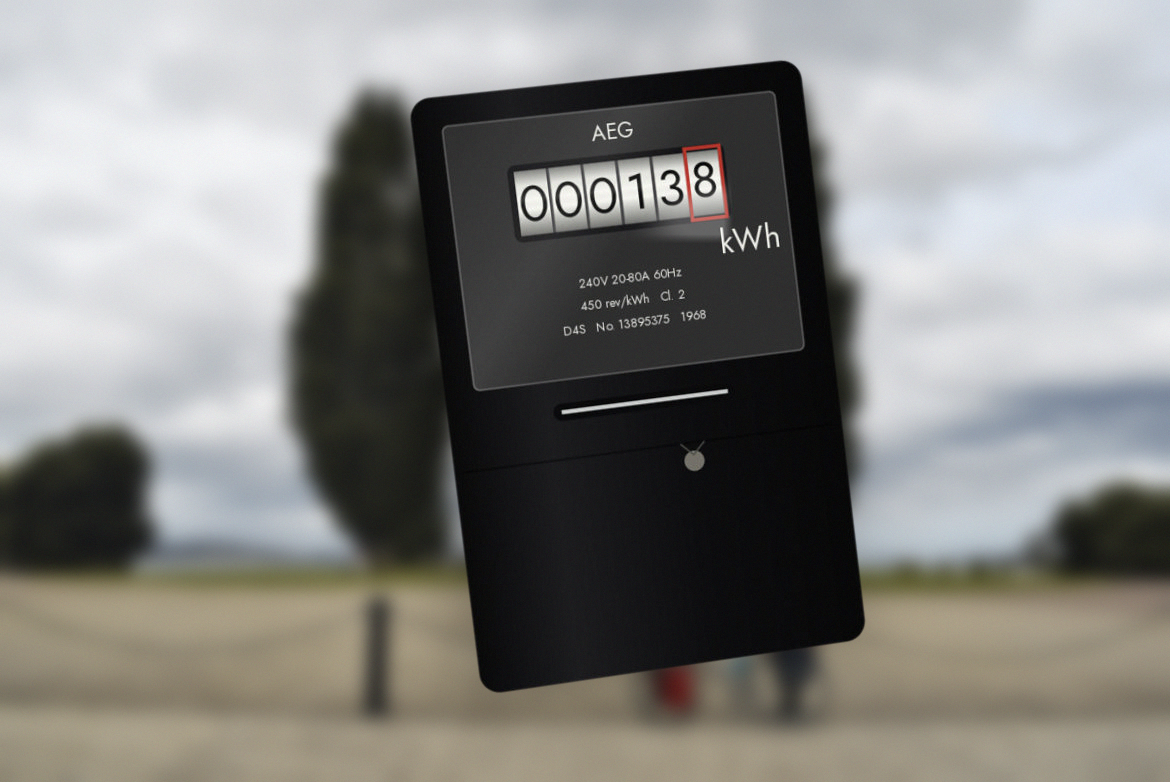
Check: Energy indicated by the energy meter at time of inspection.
13.8 kWh
